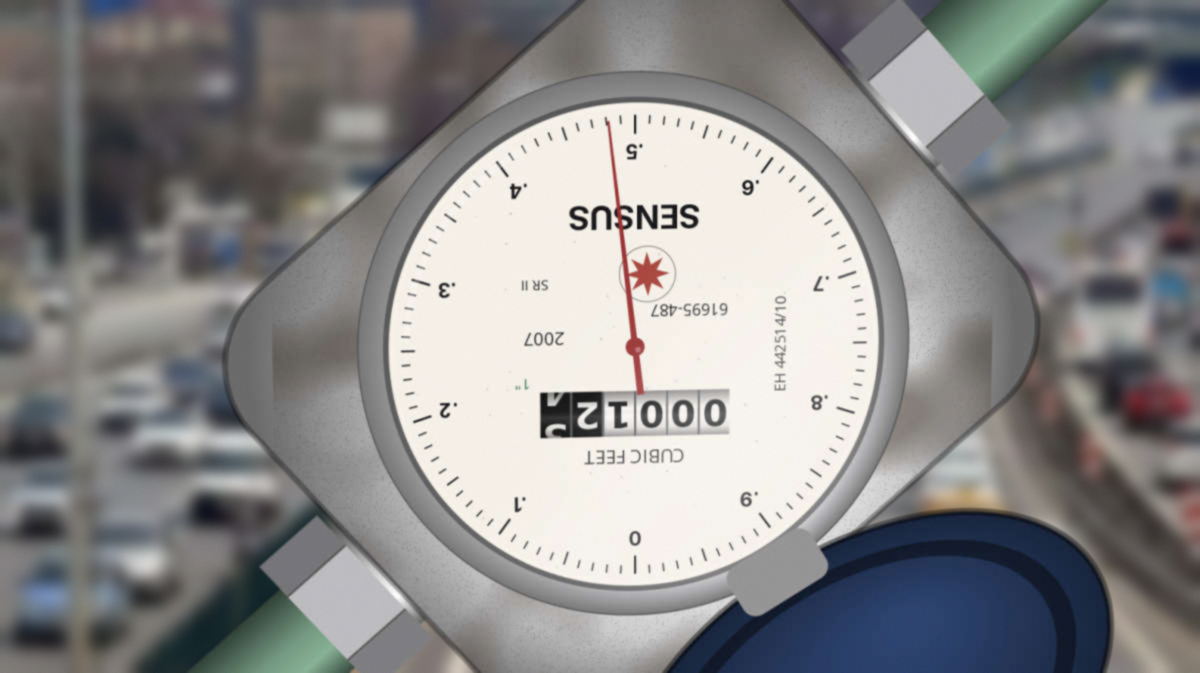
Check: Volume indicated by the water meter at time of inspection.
123.48 ft³
